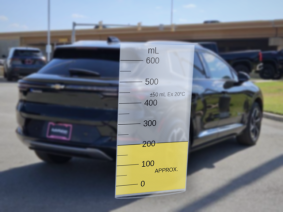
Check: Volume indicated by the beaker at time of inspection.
200 mL
